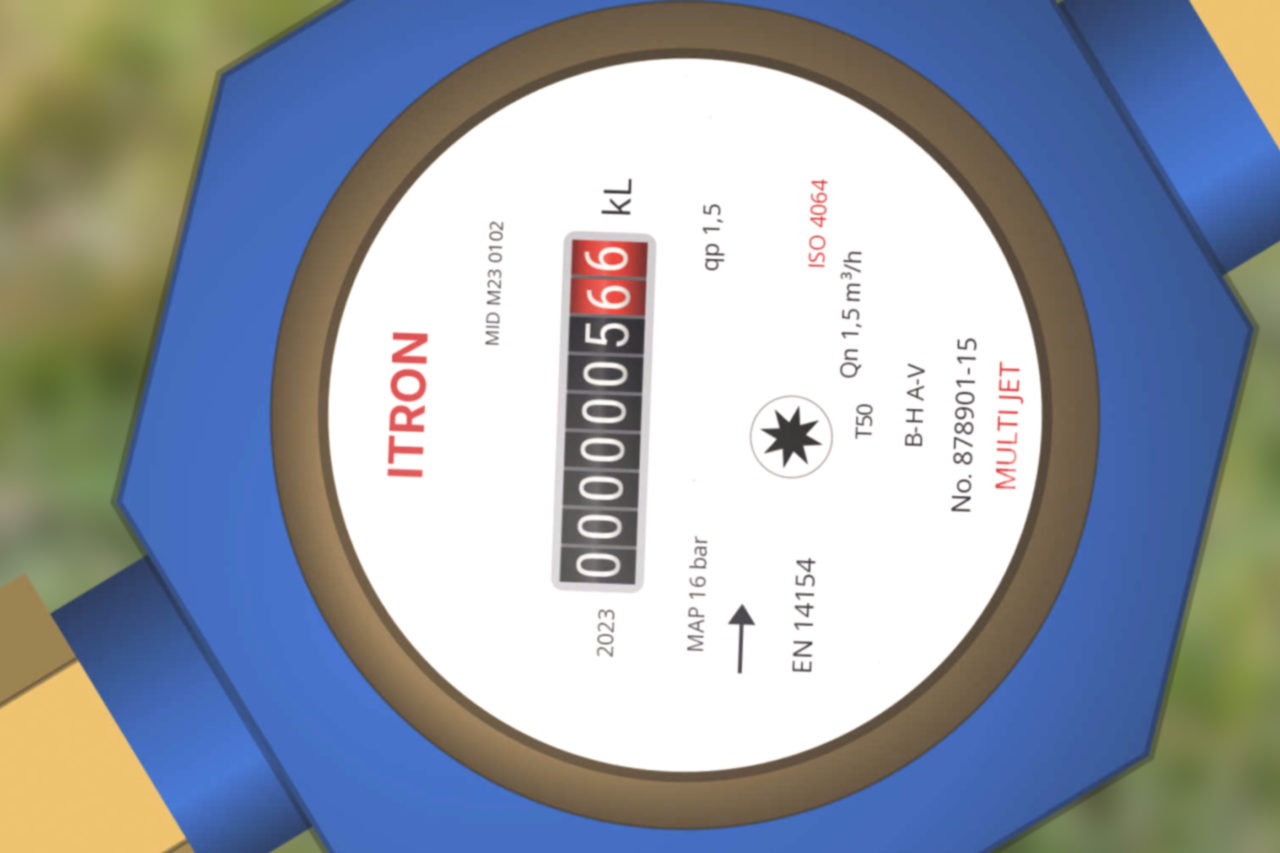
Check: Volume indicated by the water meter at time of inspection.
5.66 kL
